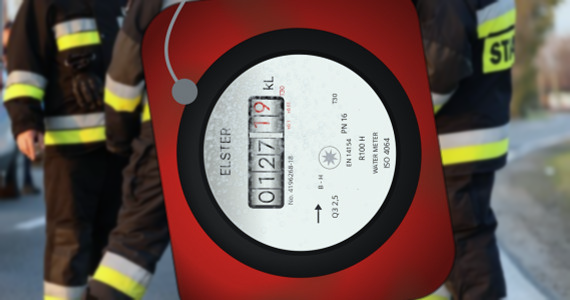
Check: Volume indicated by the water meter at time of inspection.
127.19 kL
